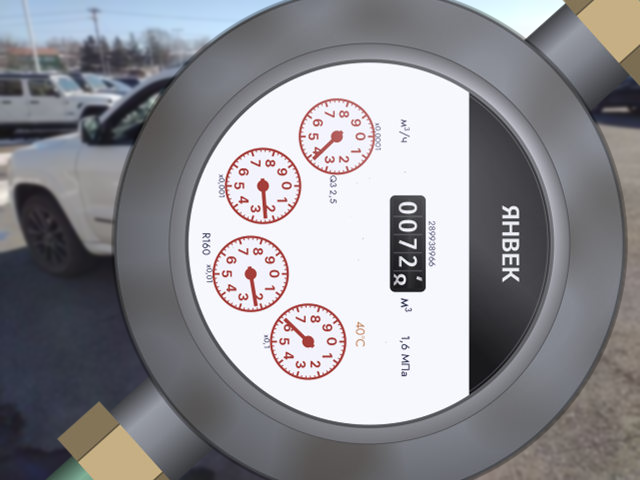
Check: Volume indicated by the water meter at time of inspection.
727.6223 m³
